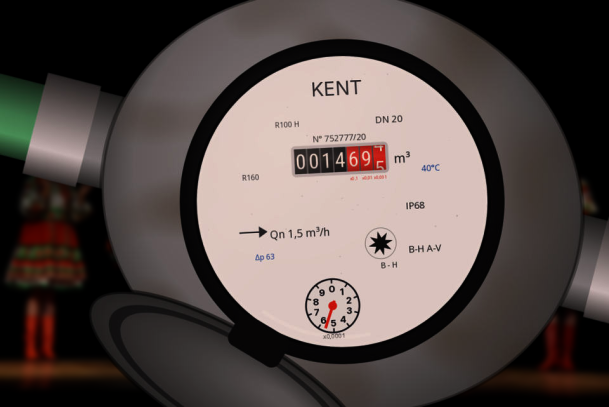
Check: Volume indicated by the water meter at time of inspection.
14.6945 m³
